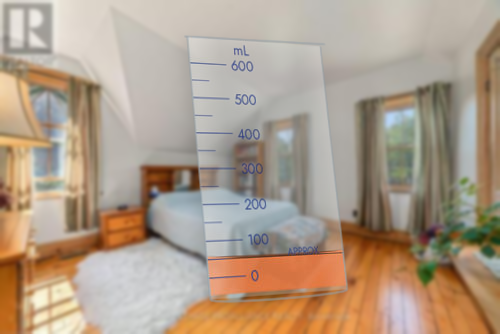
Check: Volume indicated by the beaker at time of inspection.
50 mL
